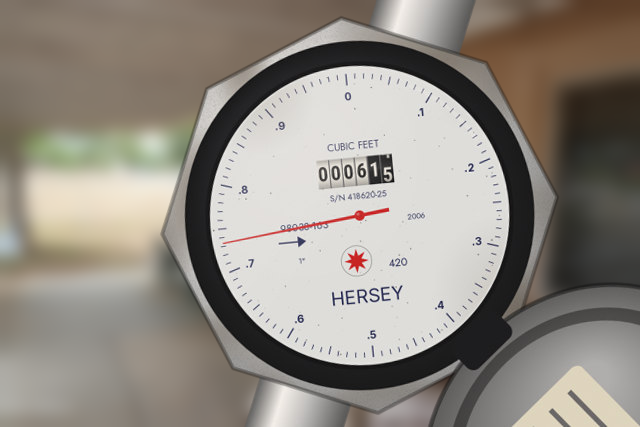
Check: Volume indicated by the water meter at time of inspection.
614.73 ft³
